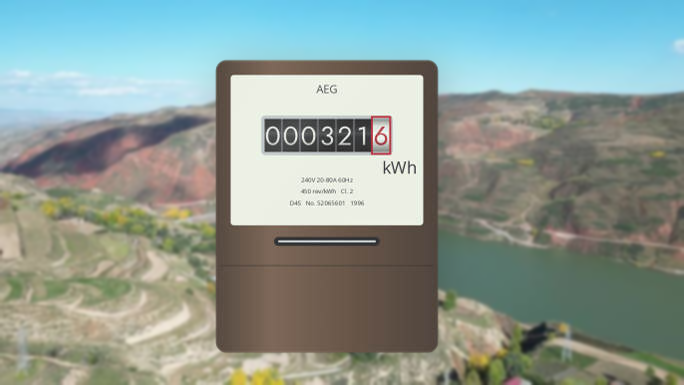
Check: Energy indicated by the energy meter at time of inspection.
321.6 kWh
